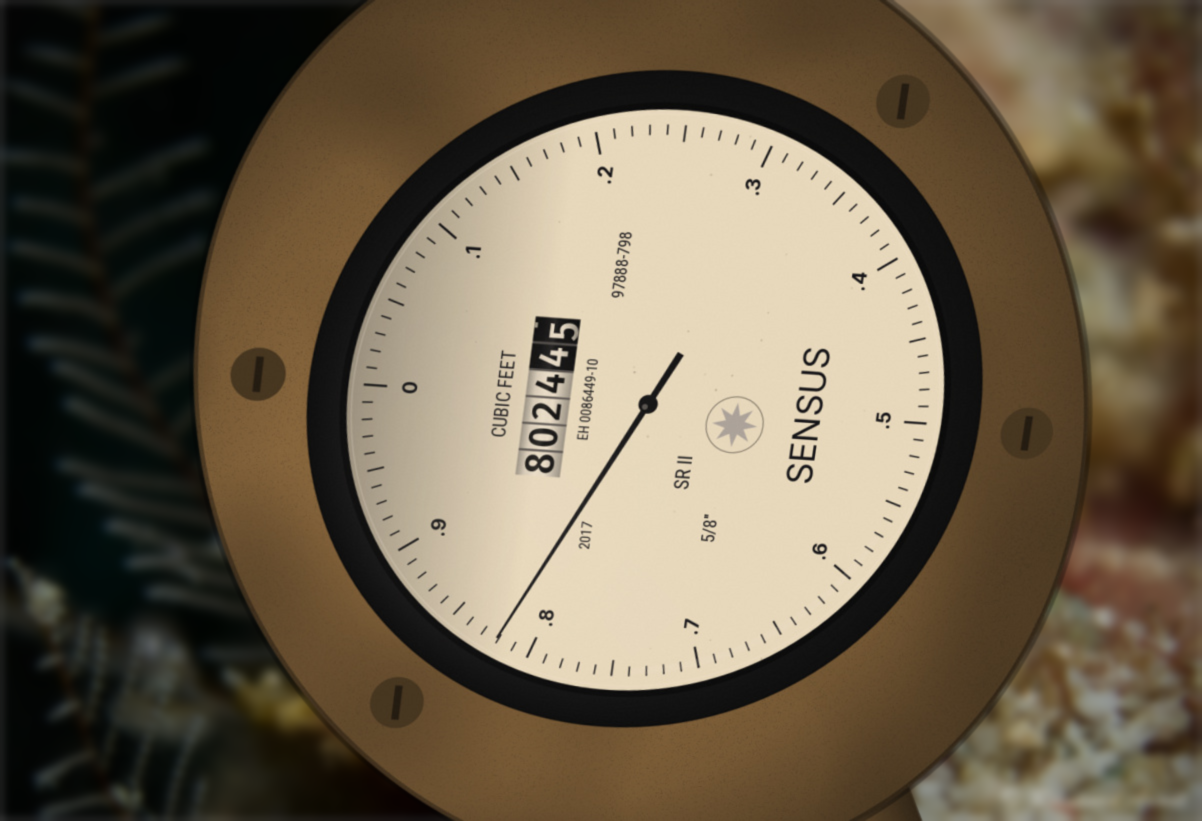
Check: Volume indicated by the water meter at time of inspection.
802444.82 ft³
